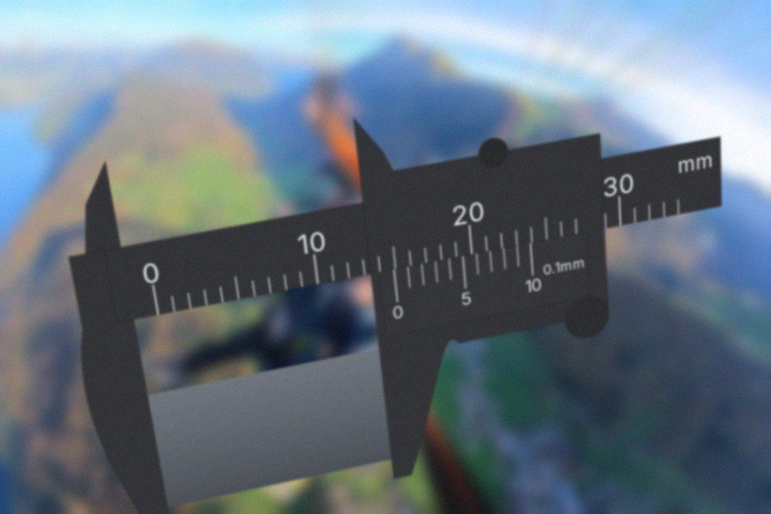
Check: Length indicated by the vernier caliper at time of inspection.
14.9 mm
